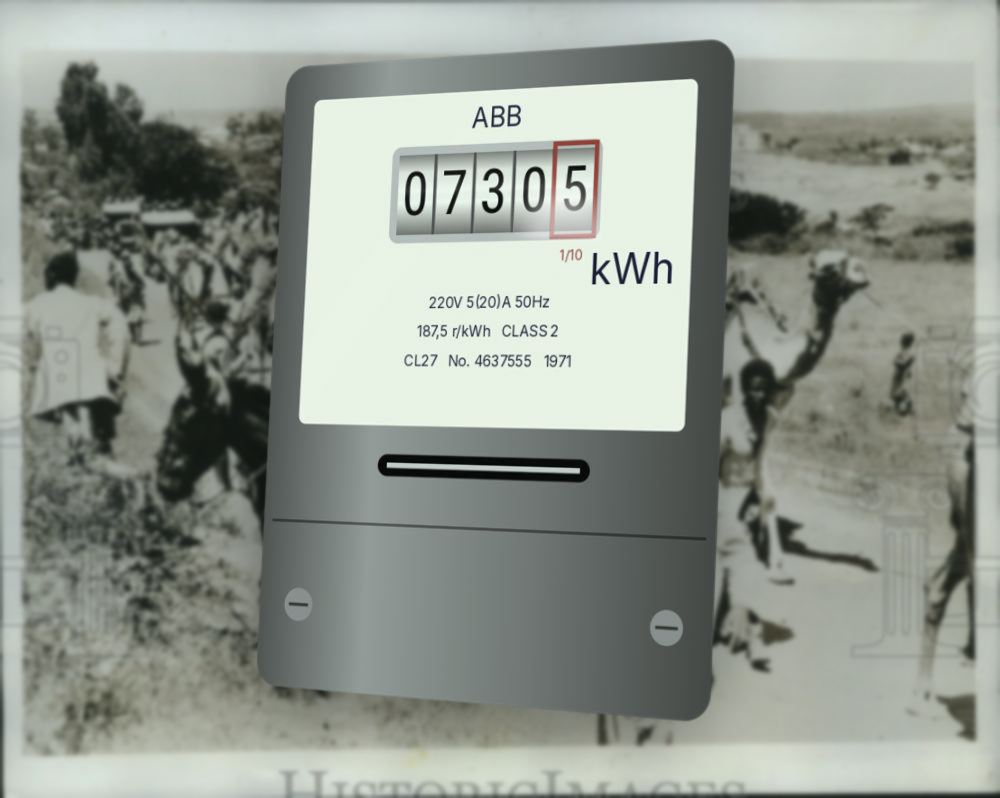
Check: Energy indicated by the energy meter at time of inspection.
730.5 kWh
